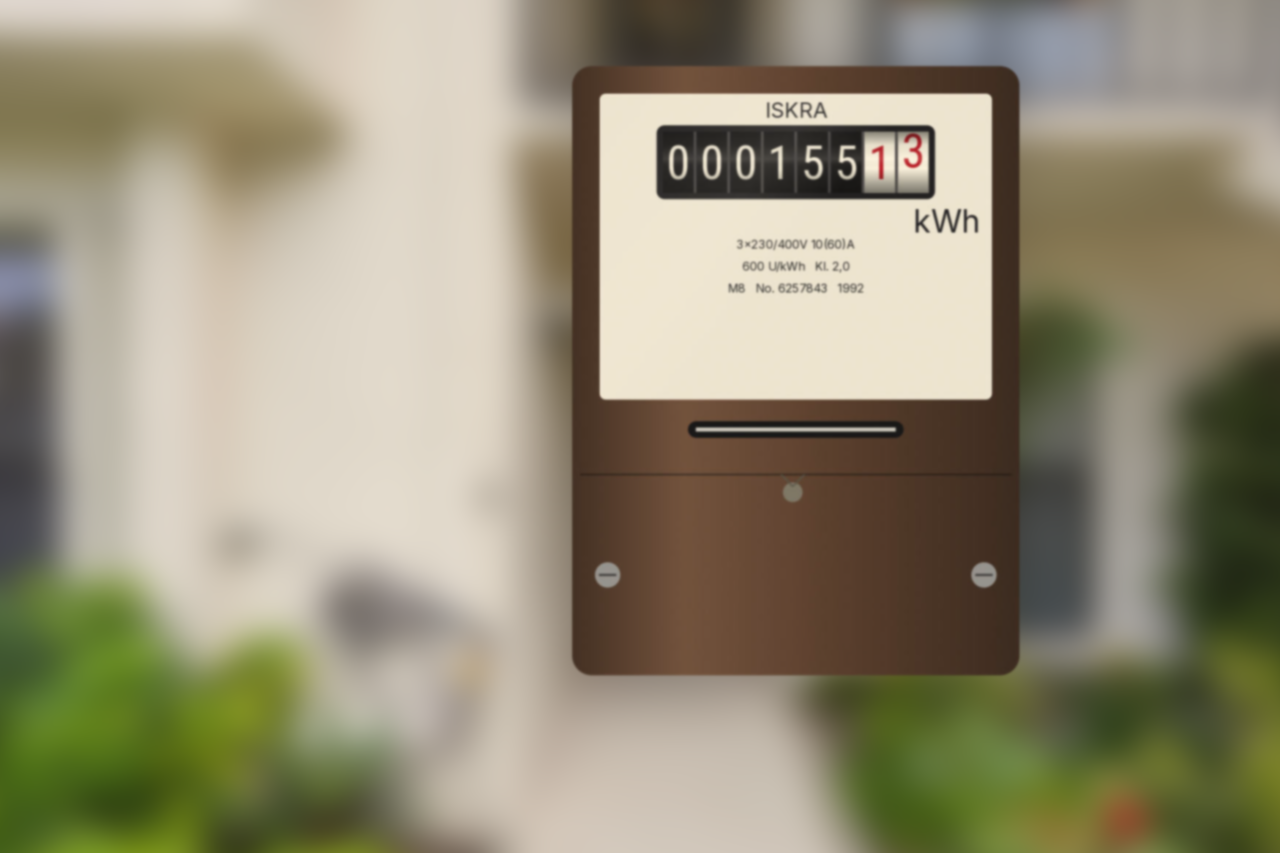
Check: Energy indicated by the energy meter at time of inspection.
155.13 kWh
